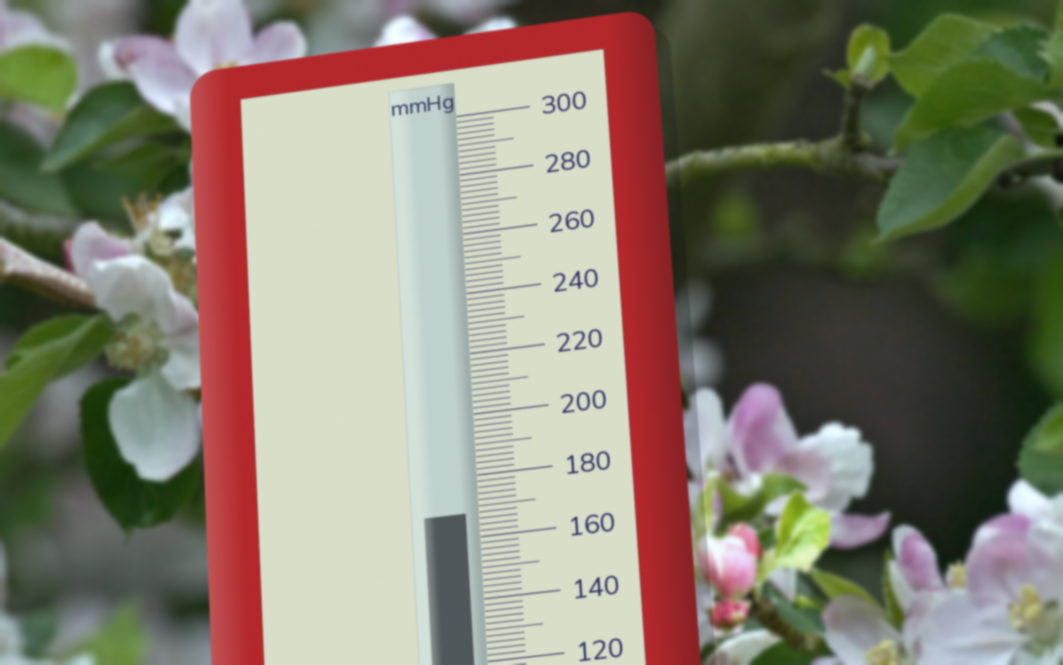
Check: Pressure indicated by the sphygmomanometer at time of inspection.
168 mmHg
